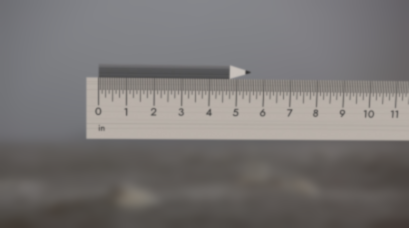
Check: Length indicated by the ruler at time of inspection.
5.5 in
